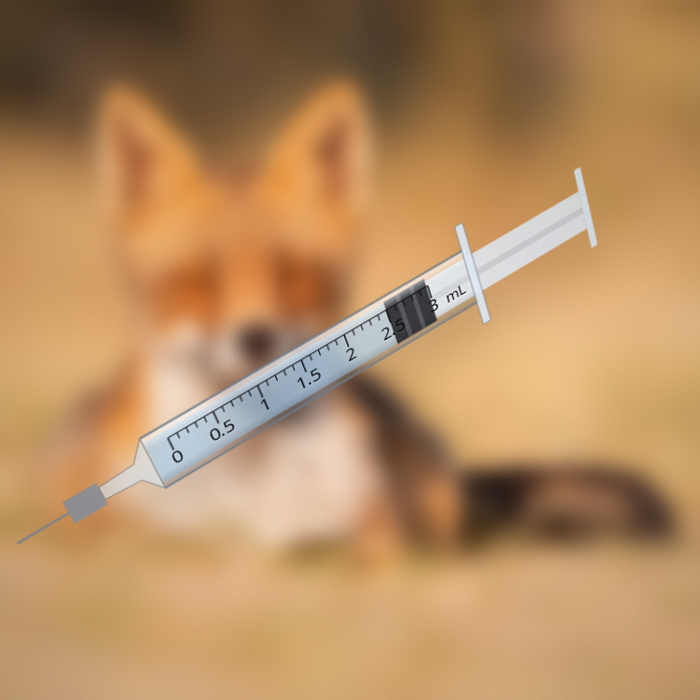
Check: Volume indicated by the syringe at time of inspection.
2.5 mL
